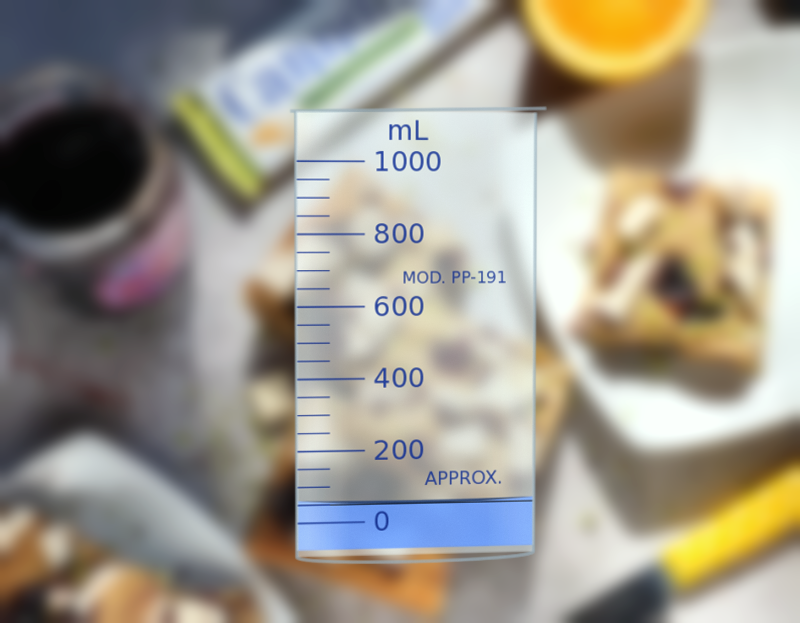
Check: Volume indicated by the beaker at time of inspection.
50 mL
